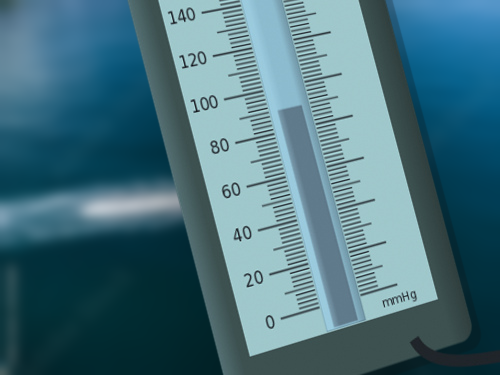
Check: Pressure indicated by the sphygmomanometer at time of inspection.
90 mmHg
